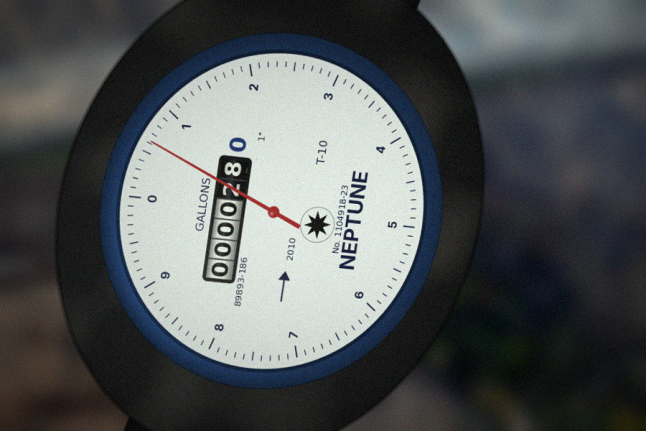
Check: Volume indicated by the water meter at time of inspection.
280.6 gal
